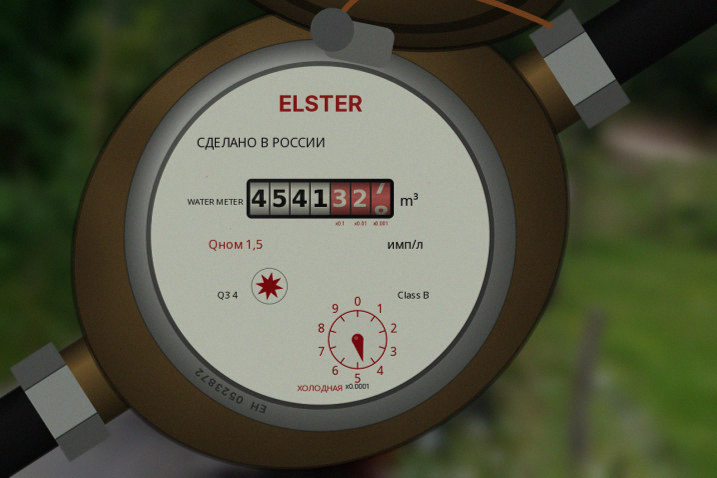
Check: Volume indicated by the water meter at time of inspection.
4541.3274 m³
